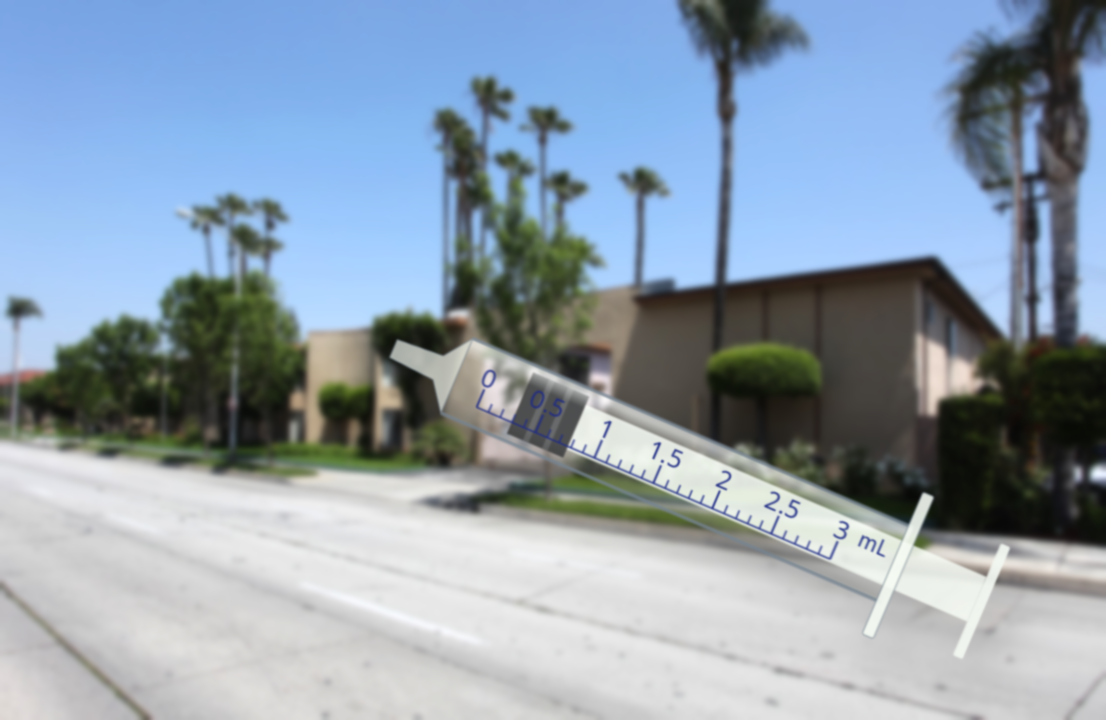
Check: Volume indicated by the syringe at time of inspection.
0.3 mL
